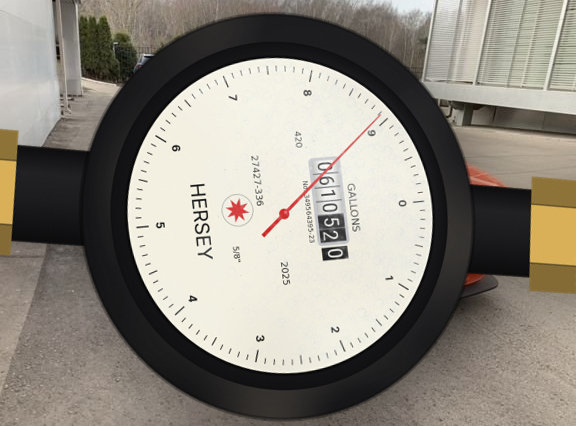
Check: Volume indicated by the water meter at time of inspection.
610518.9 gal
